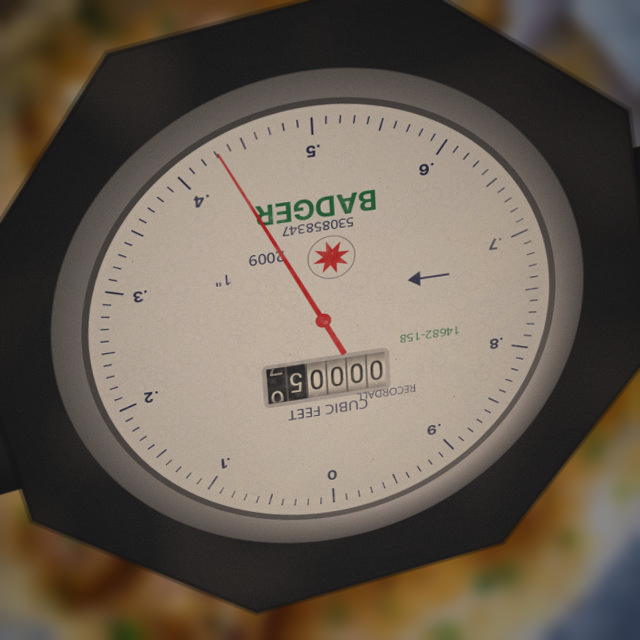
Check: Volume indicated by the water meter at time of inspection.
56.43 ft³
